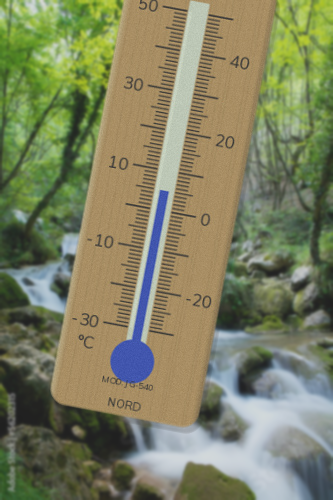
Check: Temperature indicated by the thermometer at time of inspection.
5 °C
